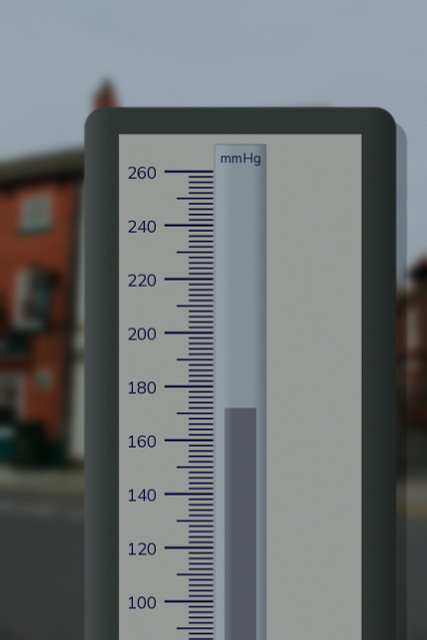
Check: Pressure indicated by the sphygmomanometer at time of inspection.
172 mmHg
